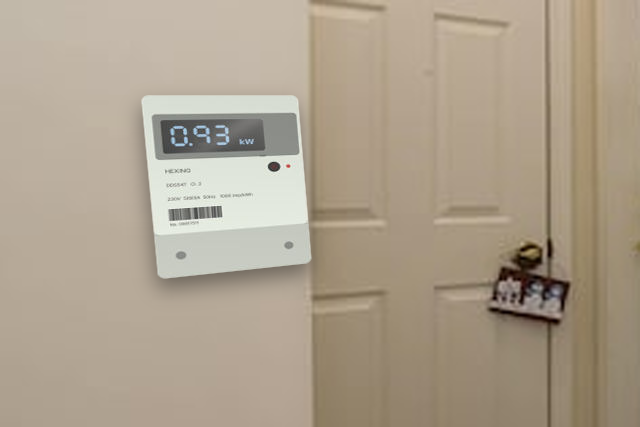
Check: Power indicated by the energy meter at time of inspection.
0.93 kW
